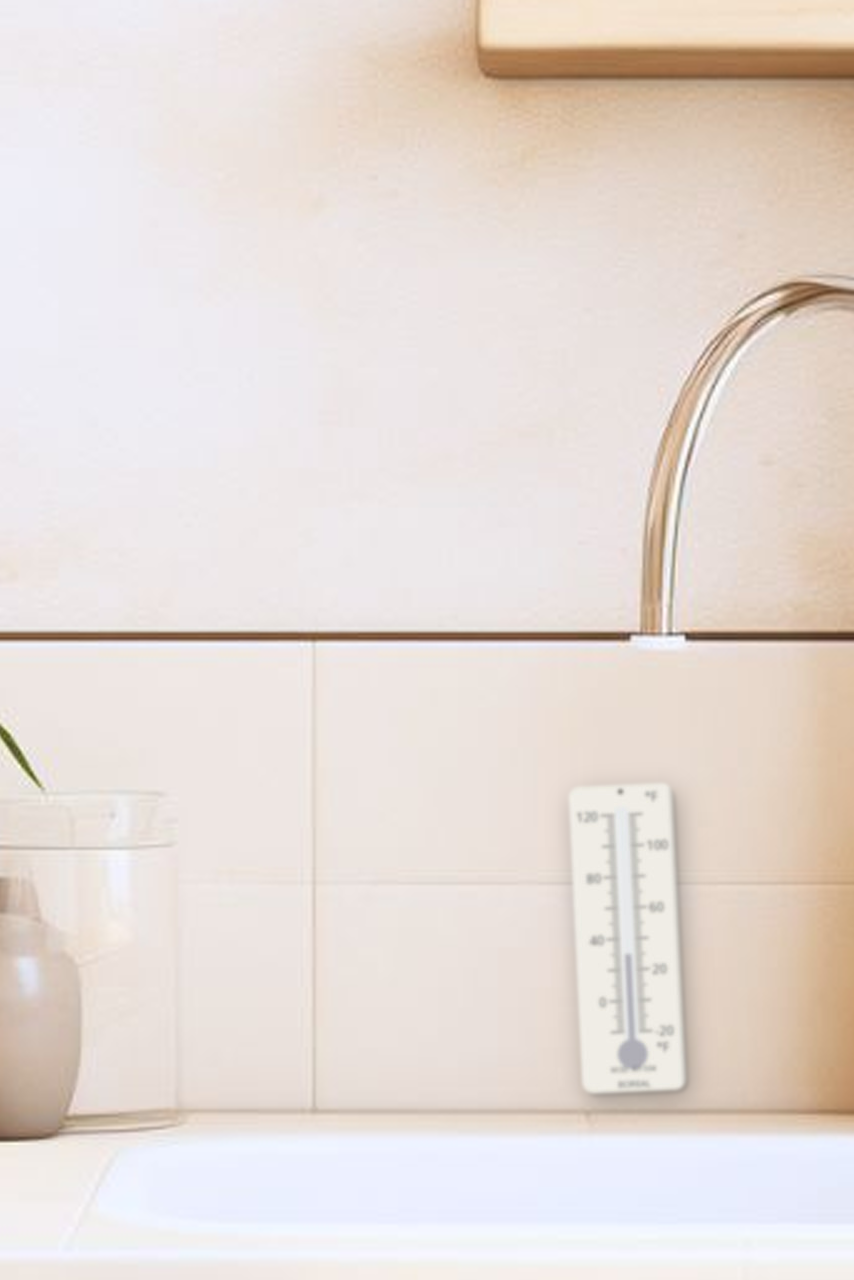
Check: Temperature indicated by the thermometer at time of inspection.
30 °F
